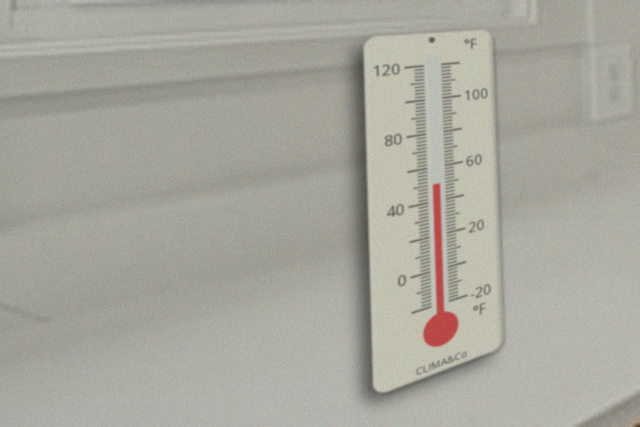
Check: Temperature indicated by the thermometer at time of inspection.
50 °F
